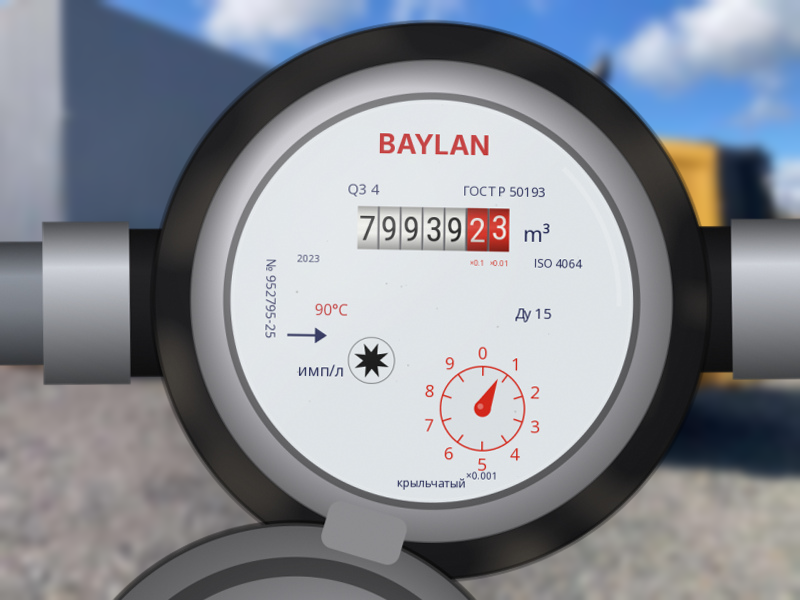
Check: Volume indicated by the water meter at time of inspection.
79939.230 m³
